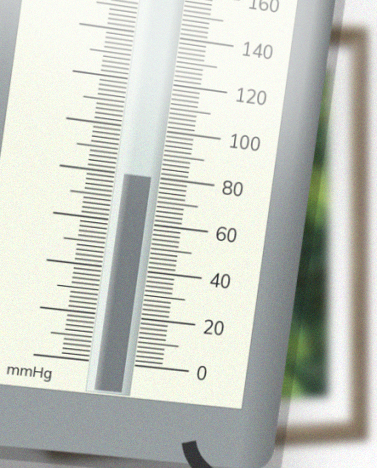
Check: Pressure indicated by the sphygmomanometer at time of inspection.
80 mmHg
